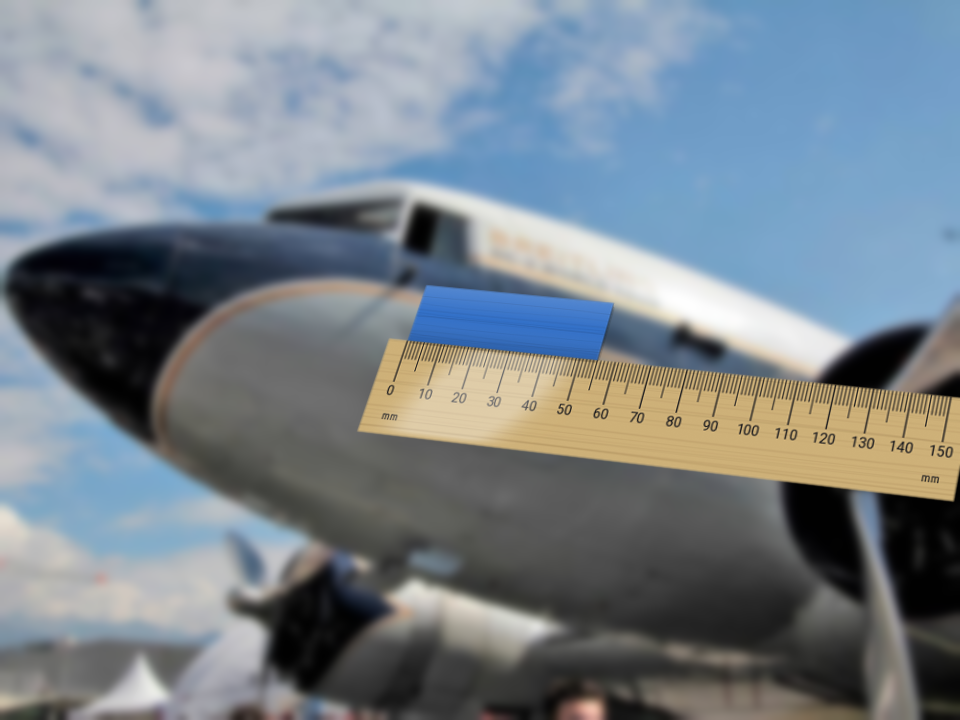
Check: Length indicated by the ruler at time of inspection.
55 mm
